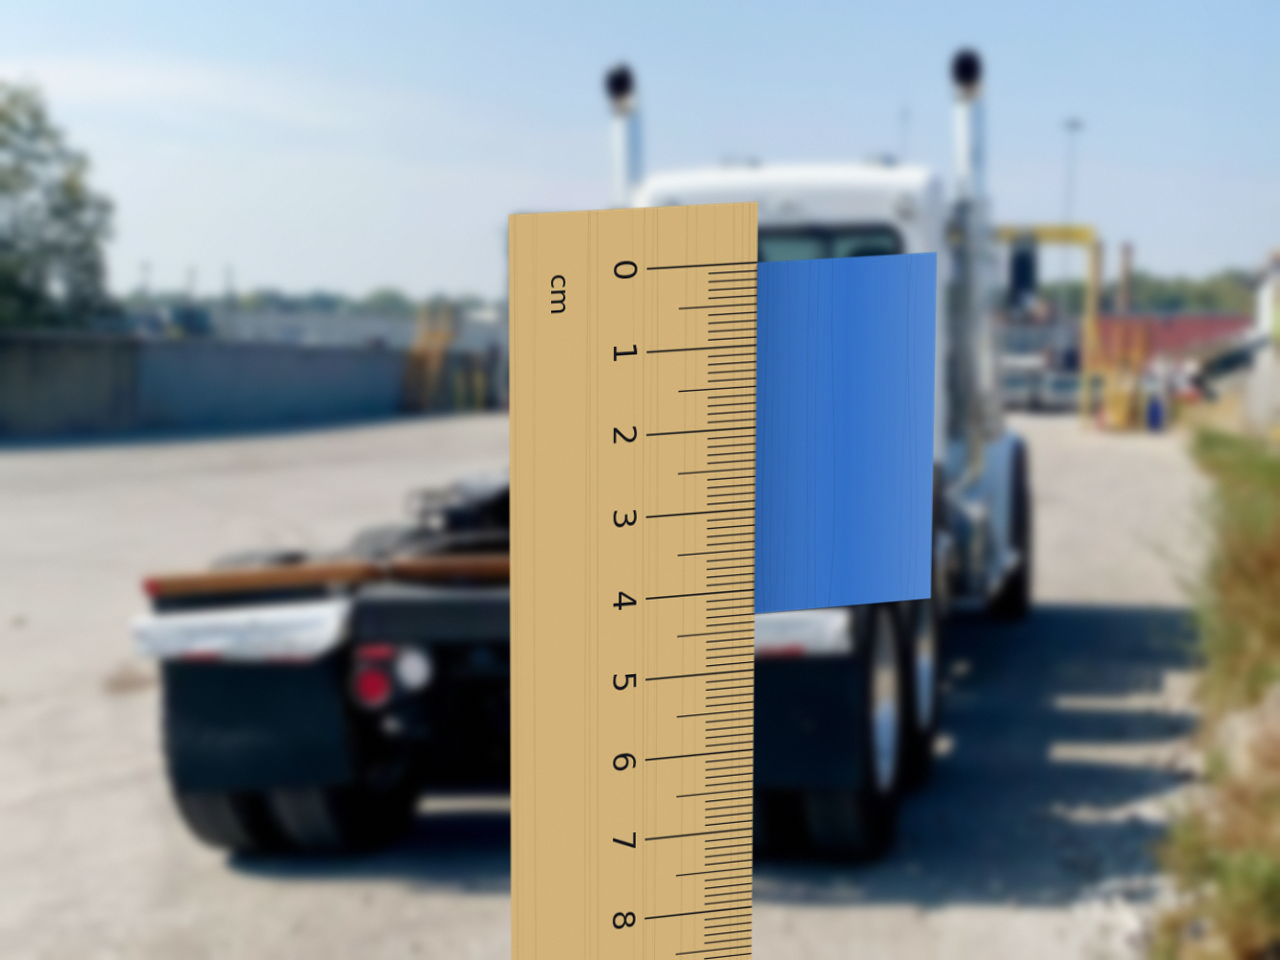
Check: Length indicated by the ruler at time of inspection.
4.3 cm
